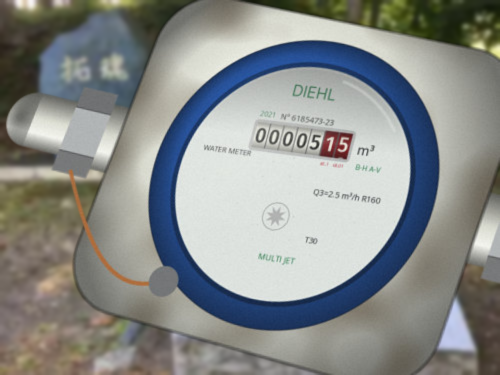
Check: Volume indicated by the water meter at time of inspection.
5.15 m³
